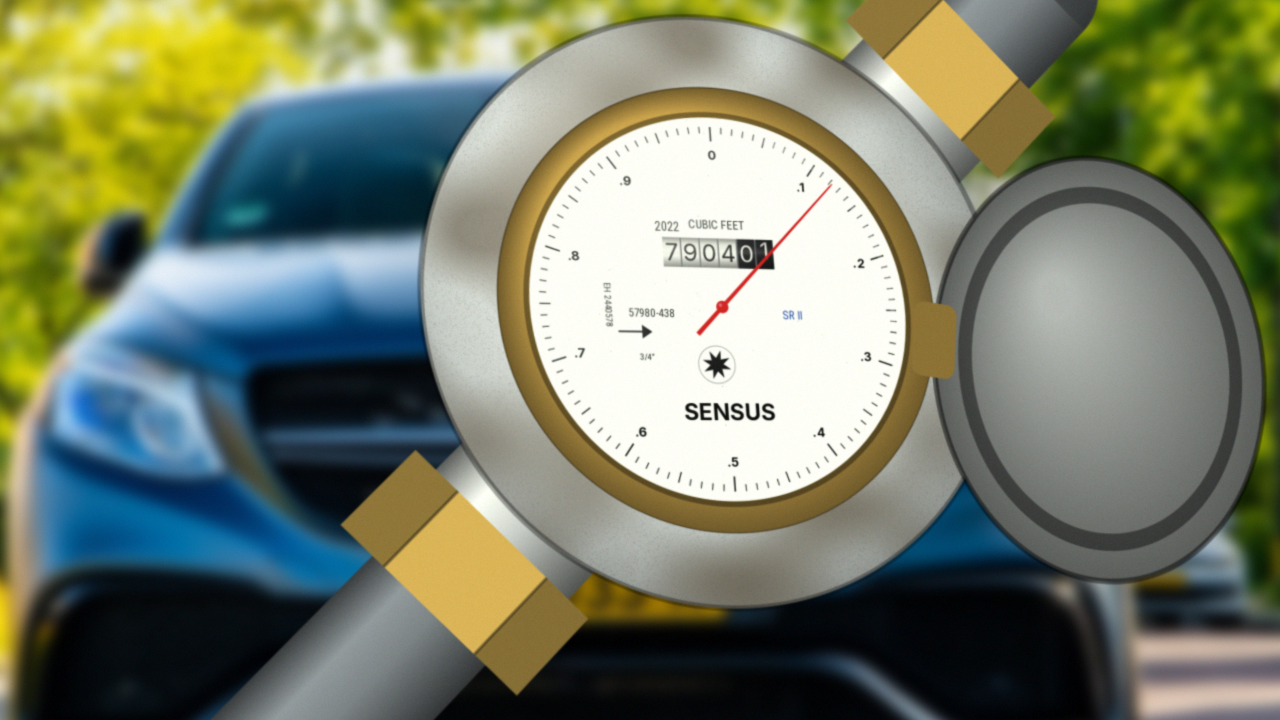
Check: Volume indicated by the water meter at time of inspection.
790401.12 ft³
